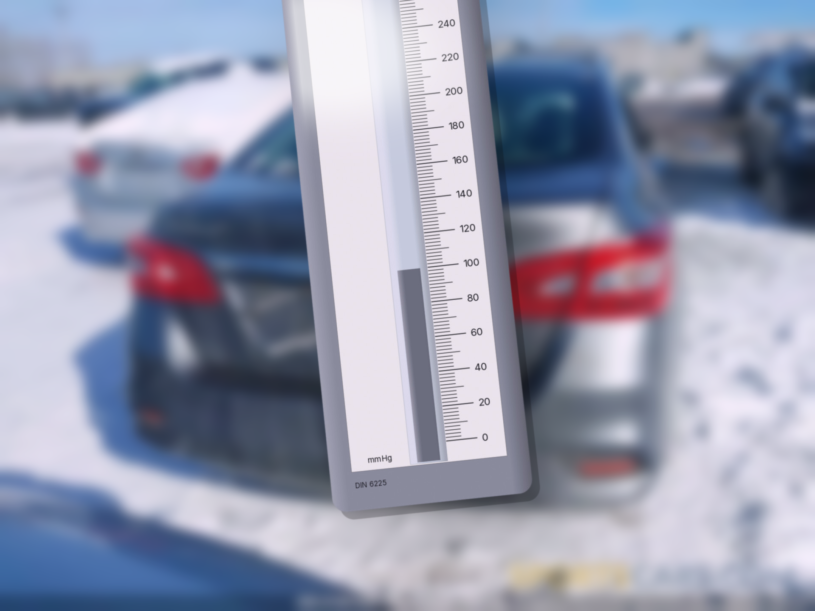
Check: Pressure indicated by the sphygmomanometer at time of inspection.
100 mmHg
